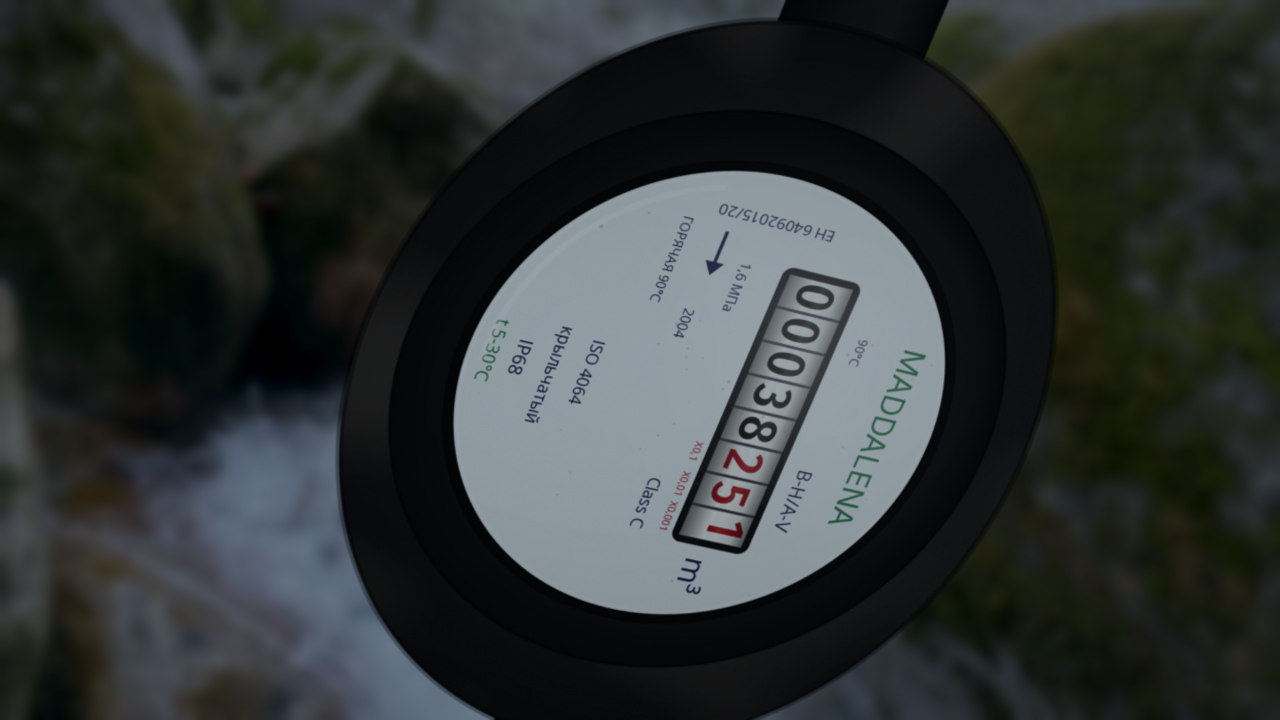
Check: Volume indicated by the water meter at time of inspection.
38.251 m³
